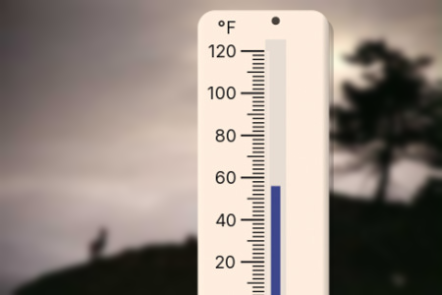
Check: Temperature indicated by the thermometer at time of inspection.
56 °F
